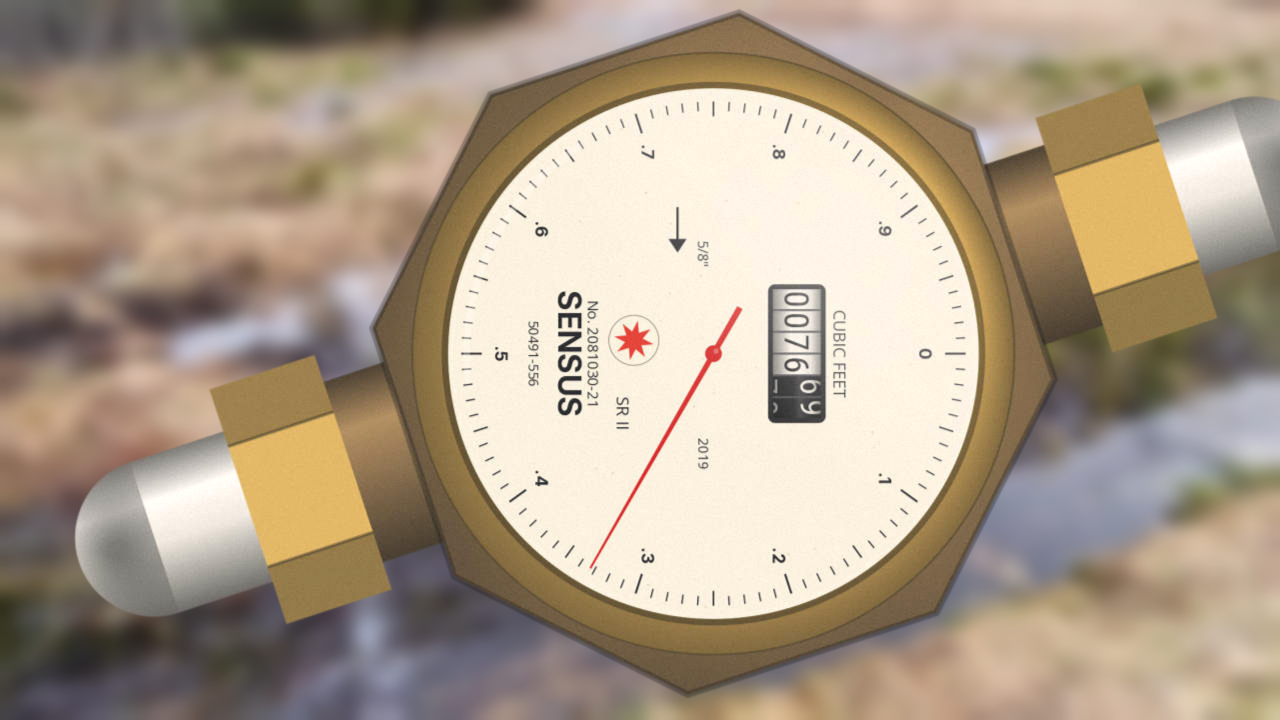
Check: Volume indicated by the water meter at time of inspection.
7669.33 ft³
